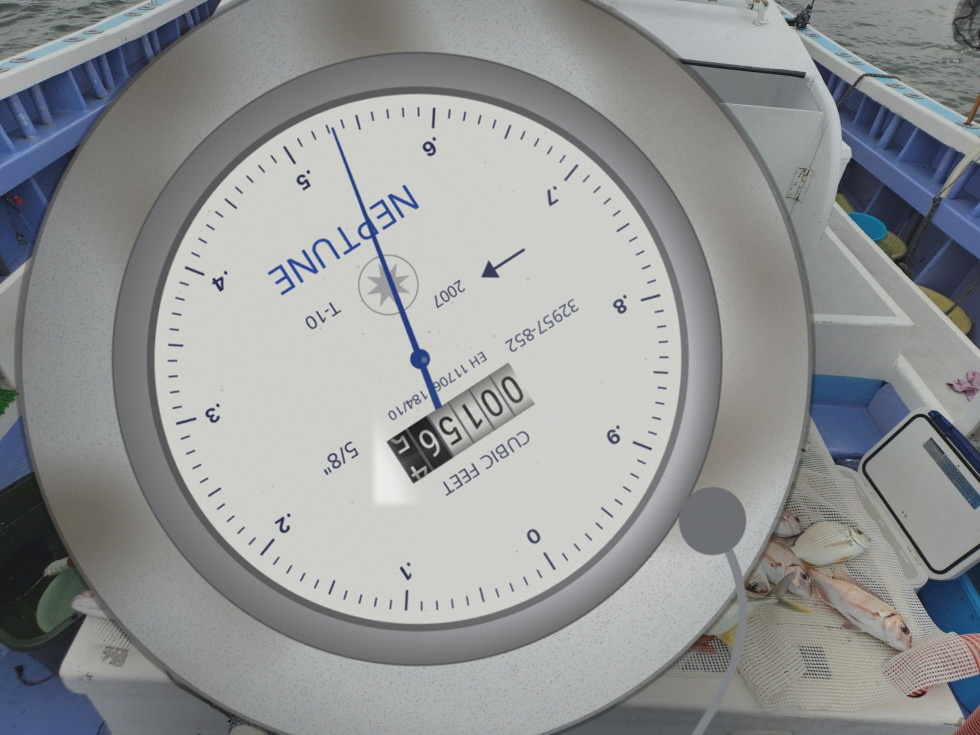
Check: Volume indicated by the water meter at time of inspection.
1564.53 ft³
